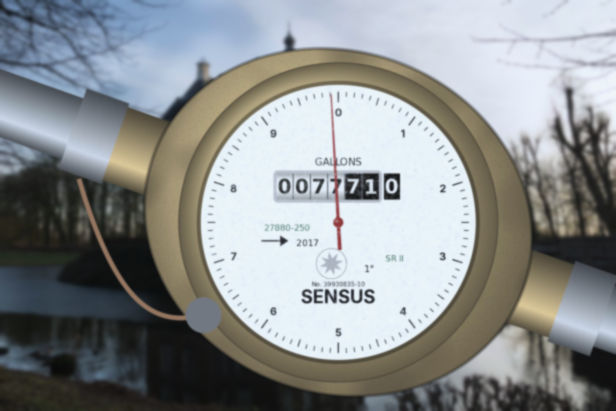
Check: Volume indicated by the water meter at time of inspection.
77709.9 gal
